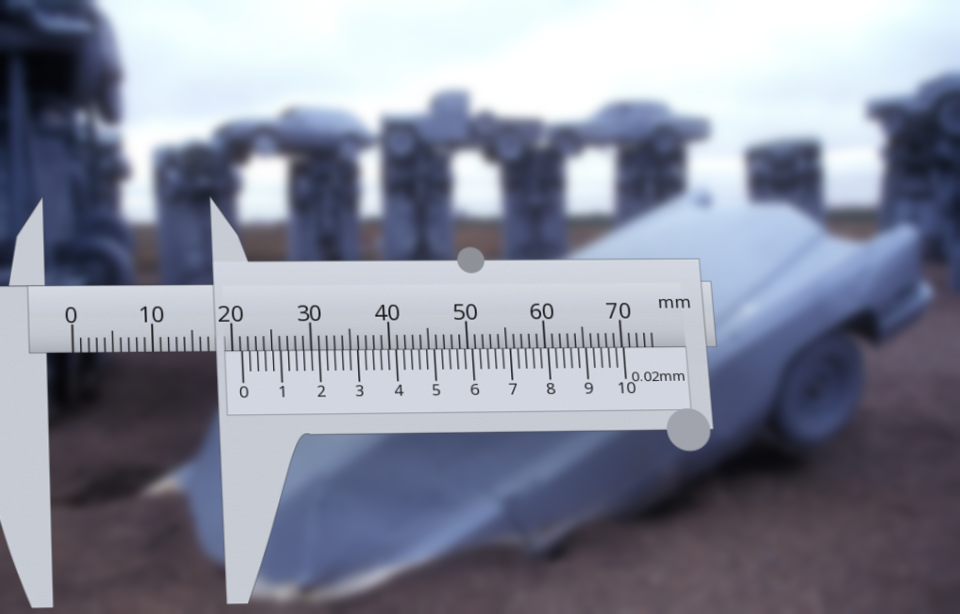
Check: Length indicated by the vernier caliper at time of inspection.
21.2 mm
